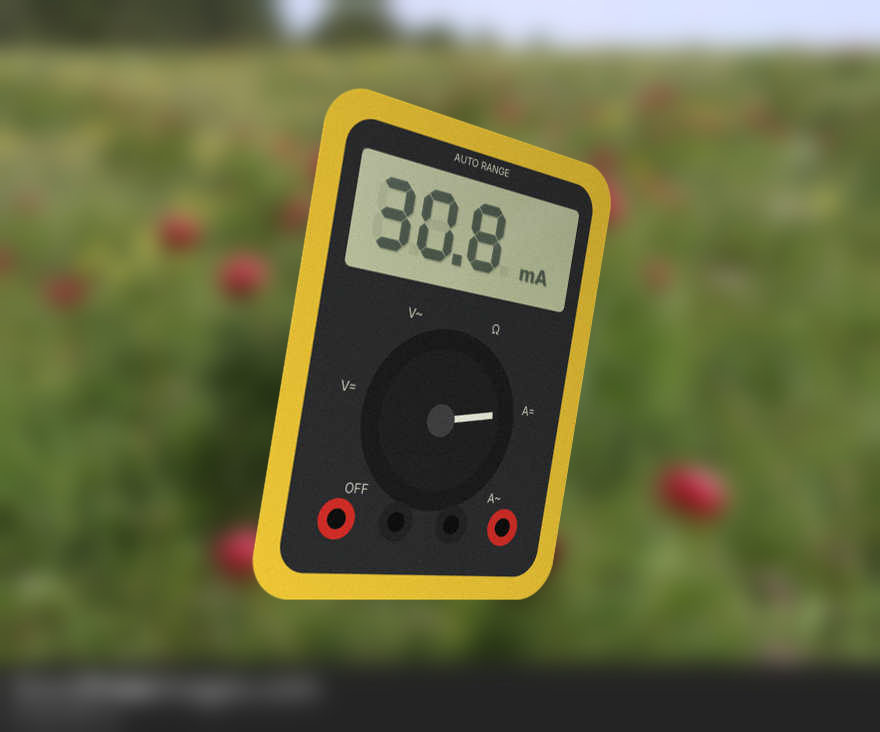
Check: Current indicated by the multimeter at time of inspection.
30.8 mA
